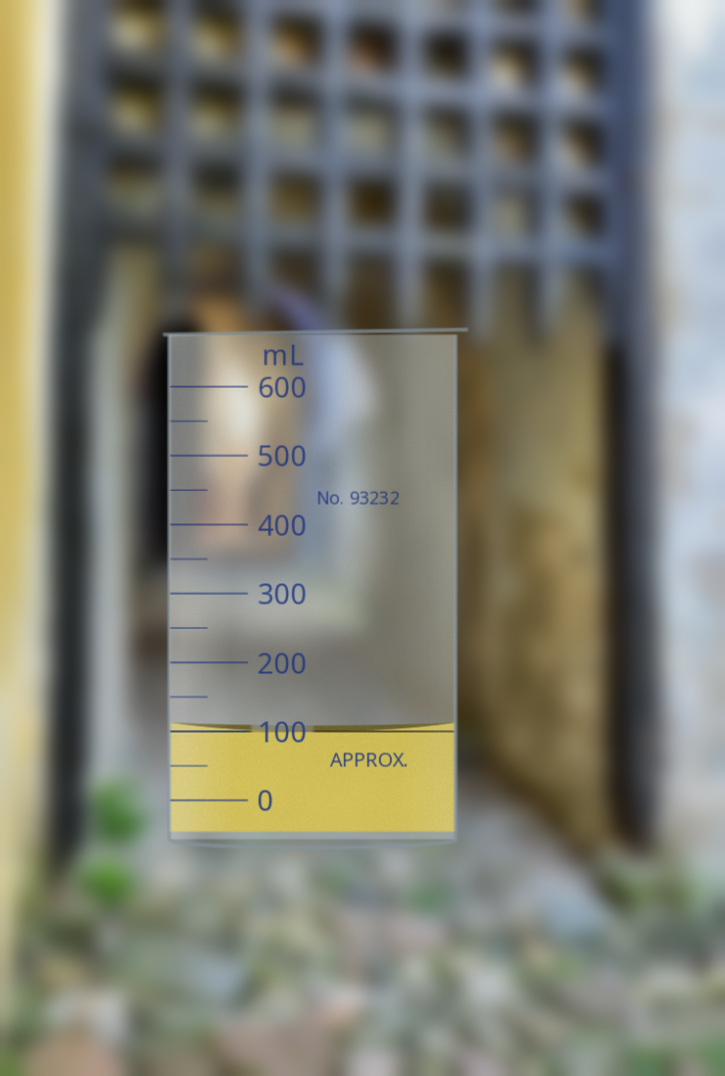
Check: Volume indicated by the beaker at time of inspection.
100 mL
